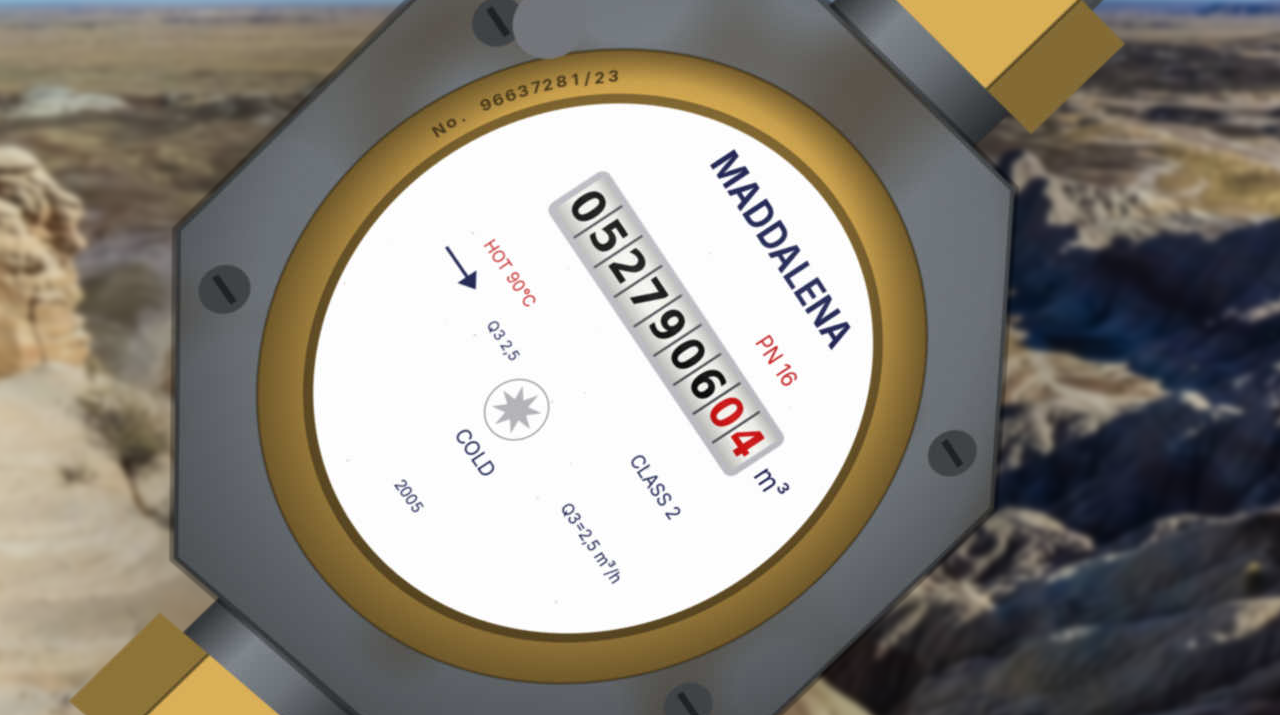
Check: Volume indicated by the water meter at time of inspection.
527906.04 m³
